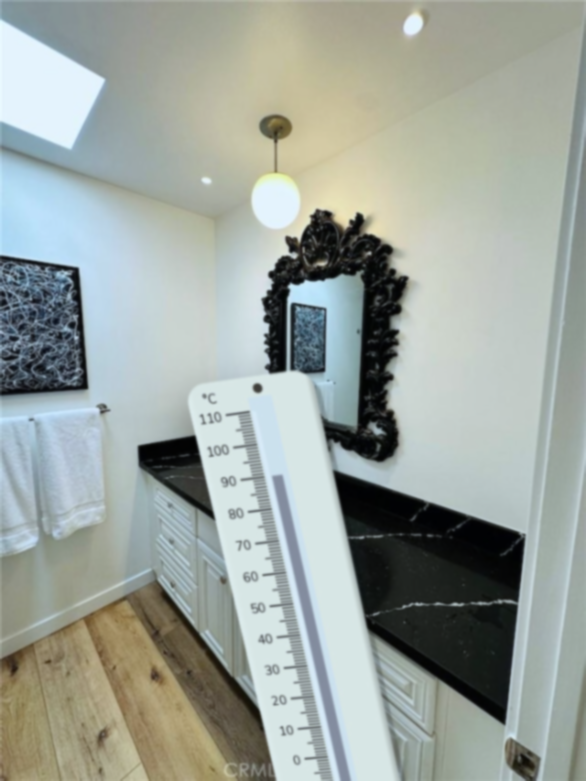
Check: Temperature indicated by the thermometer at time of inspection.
90 °C
